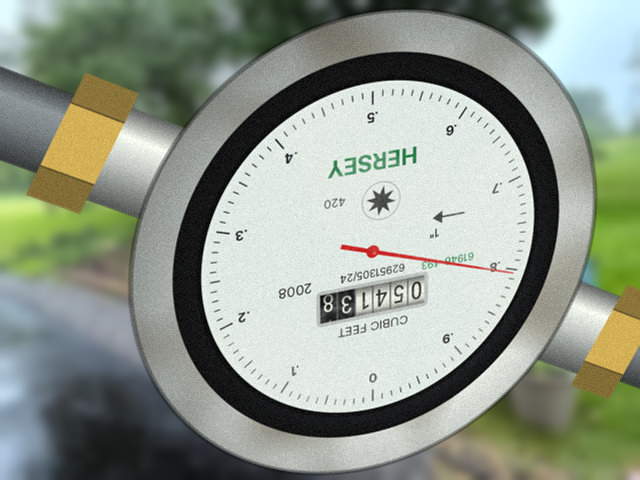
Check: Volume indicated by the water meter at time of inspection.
54137.80 ft³
